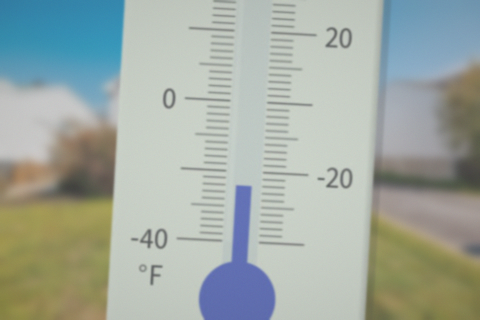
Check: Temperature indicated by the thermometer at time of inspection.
-24 °F
